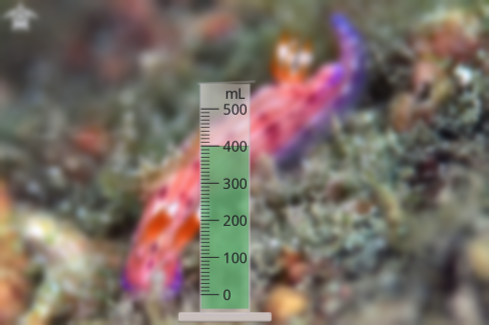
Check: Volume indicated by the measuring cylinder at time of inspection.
400 mL
